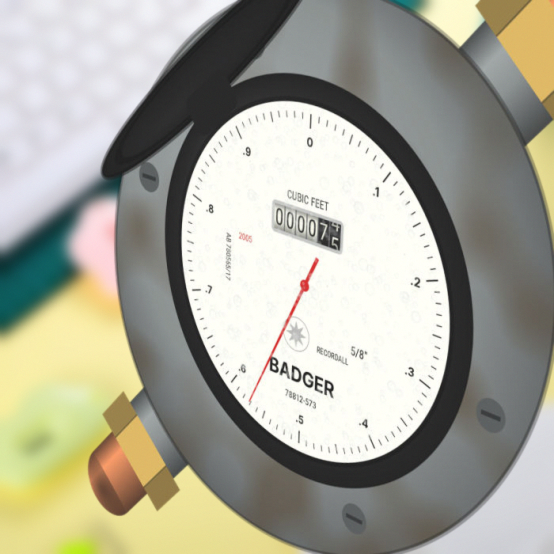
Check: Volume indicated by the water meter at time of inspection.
74.57 ft³
